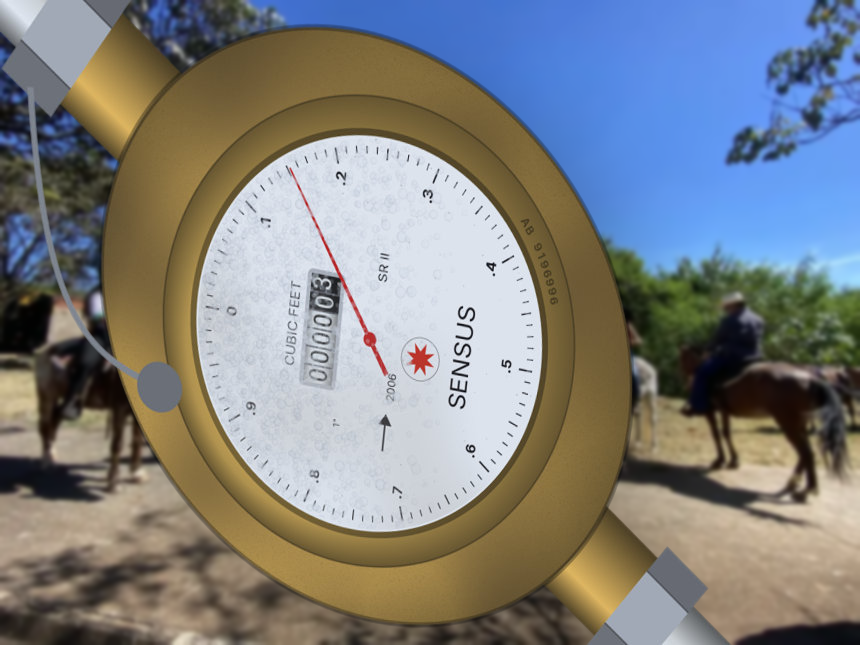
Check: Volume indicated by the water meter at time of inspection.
3.15 ft³
